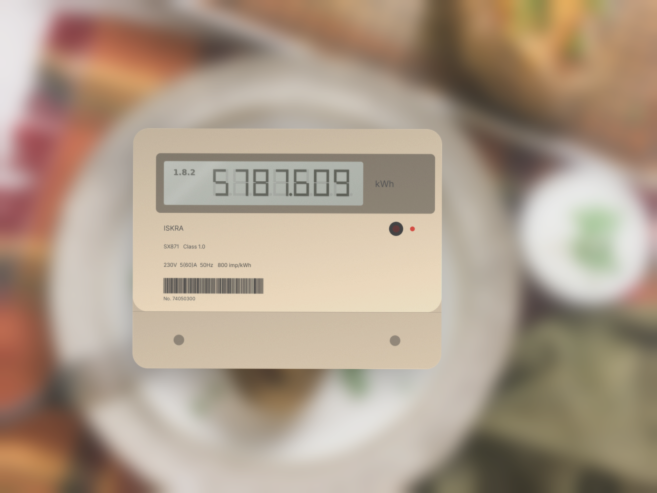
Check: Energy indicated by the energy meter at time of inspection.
5787.609 kWh
